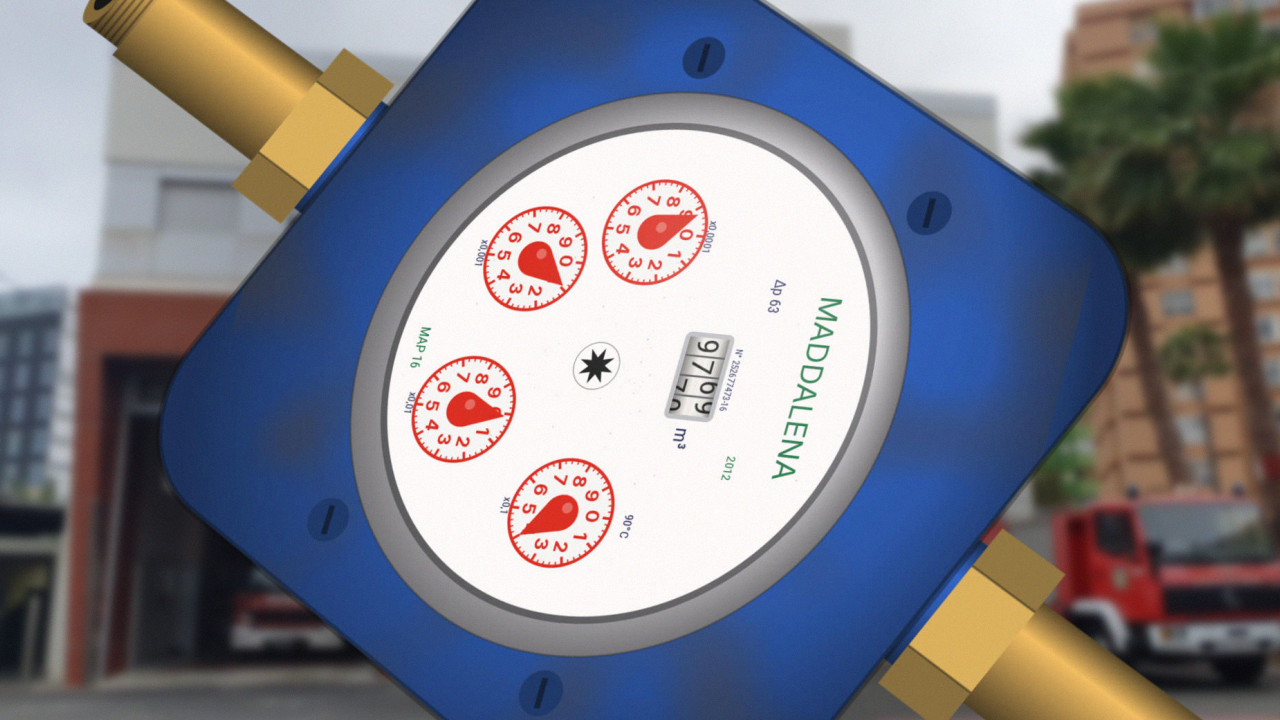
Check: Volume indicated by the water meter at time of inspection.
9769.4009 m³
